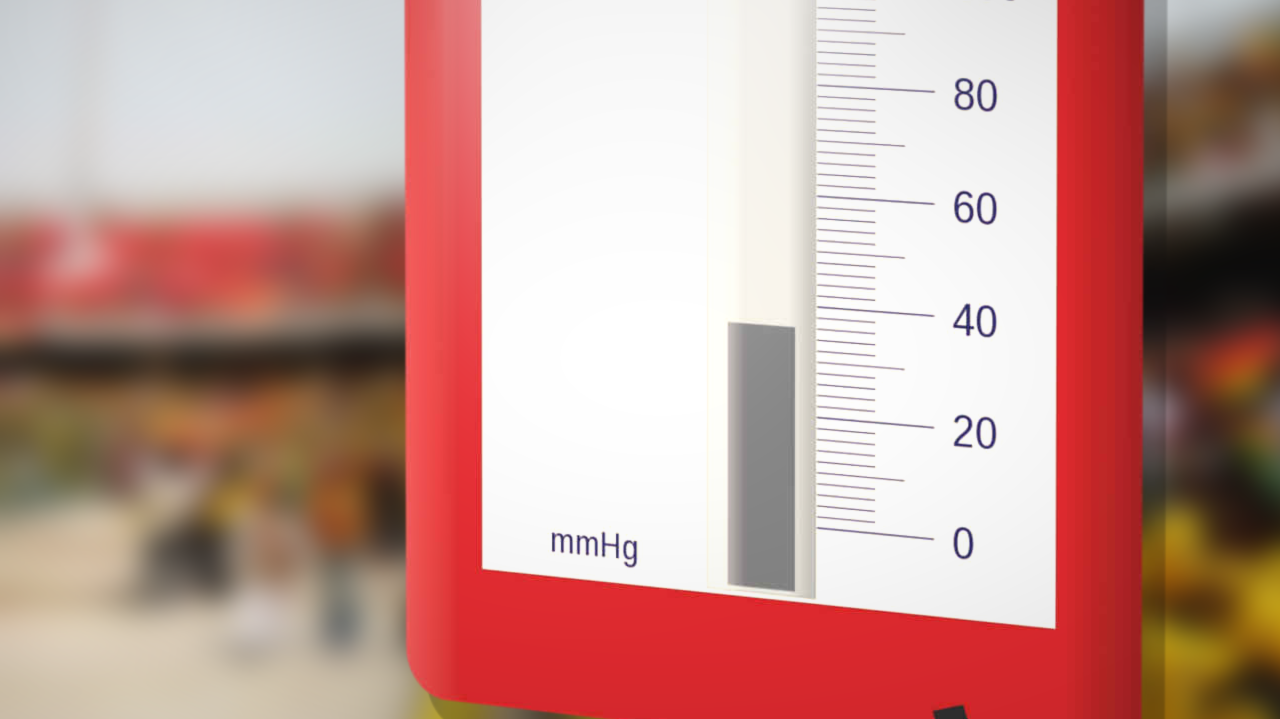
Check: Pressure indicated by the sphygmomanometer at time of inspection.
36 mmHg
